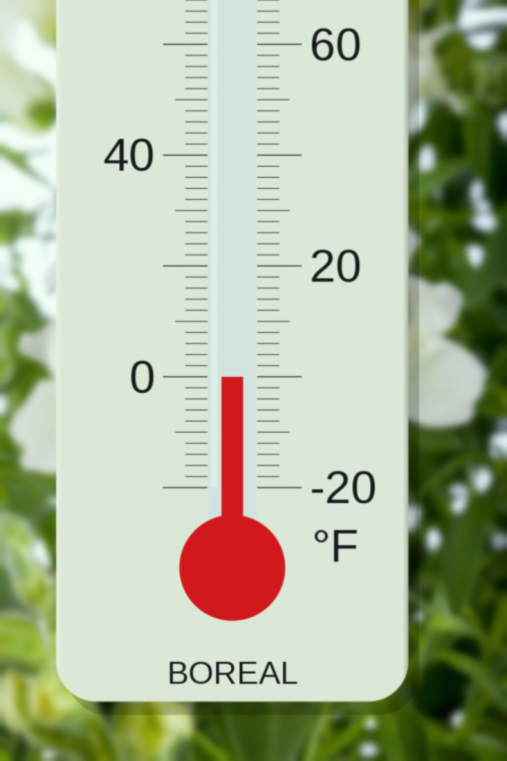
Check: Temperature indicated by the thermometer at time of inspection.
0 °F
